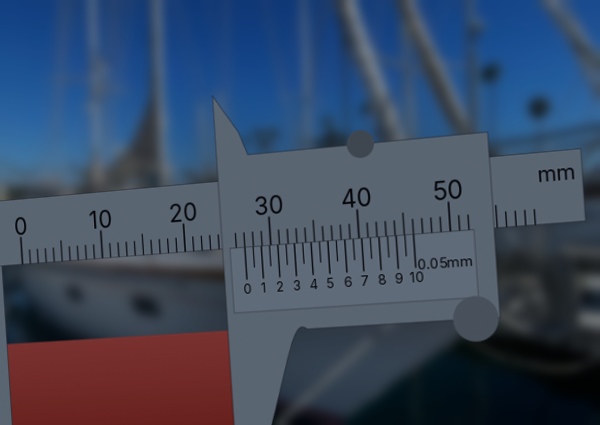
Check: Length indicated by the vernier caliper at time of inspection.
27.0 mm
